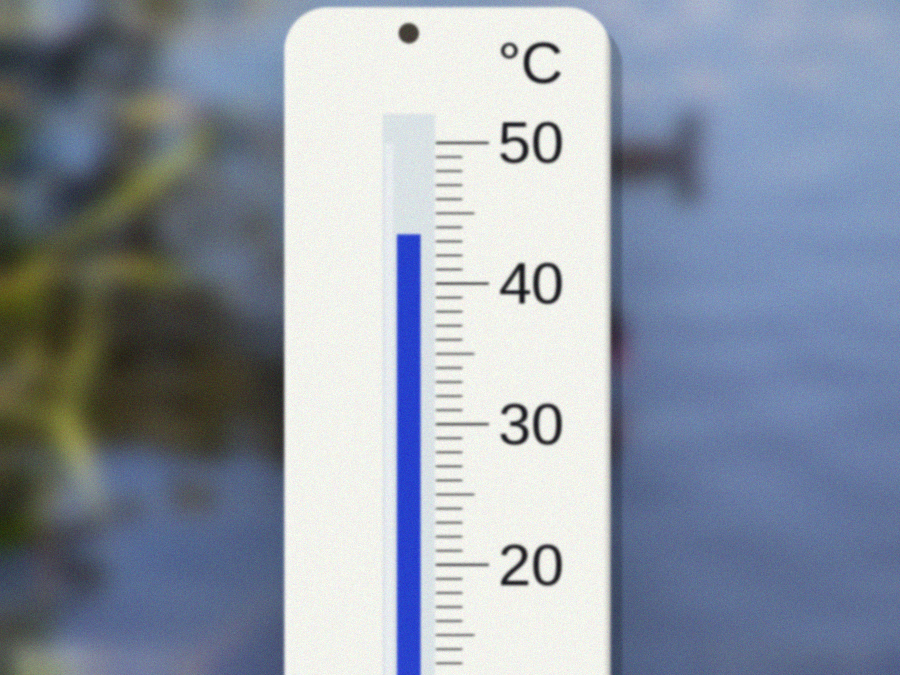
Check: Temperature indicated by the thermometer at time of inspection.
43.5 °C
